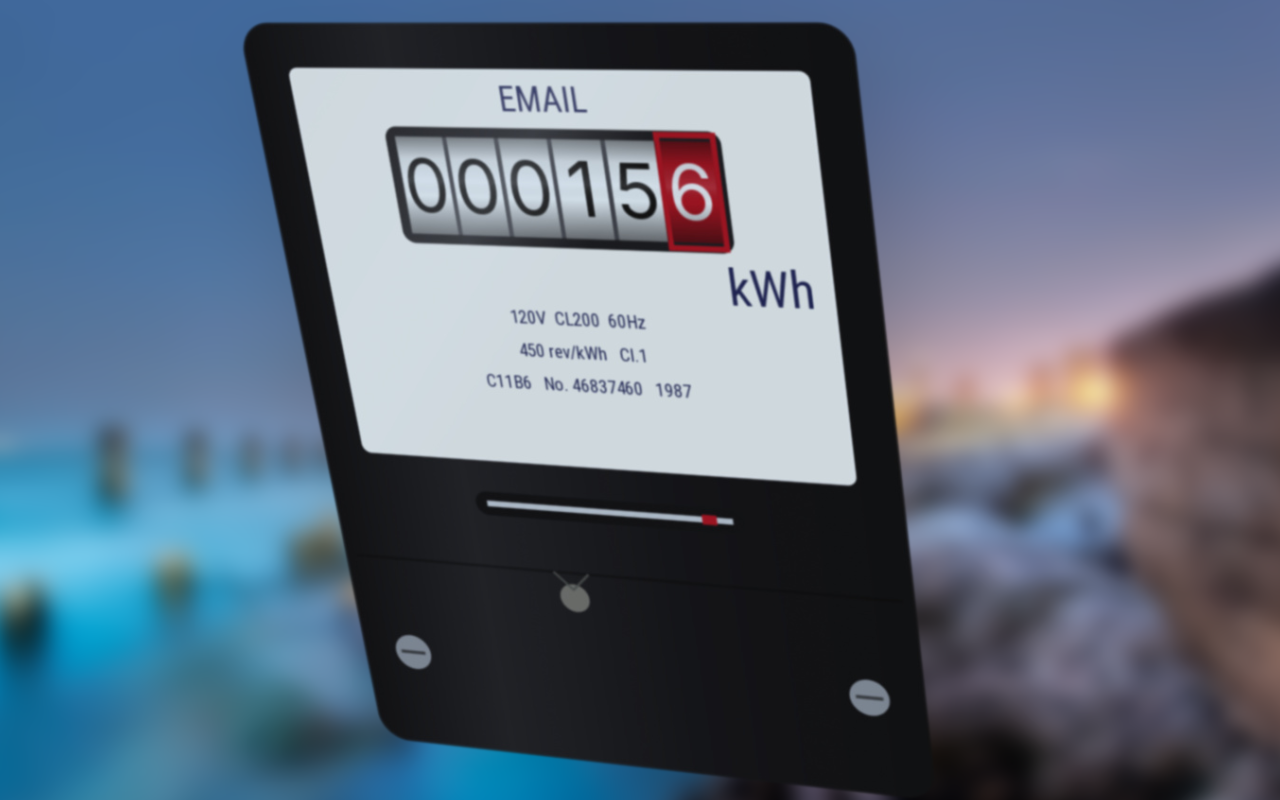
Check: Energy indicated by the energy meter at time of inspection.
15.6 kWh
